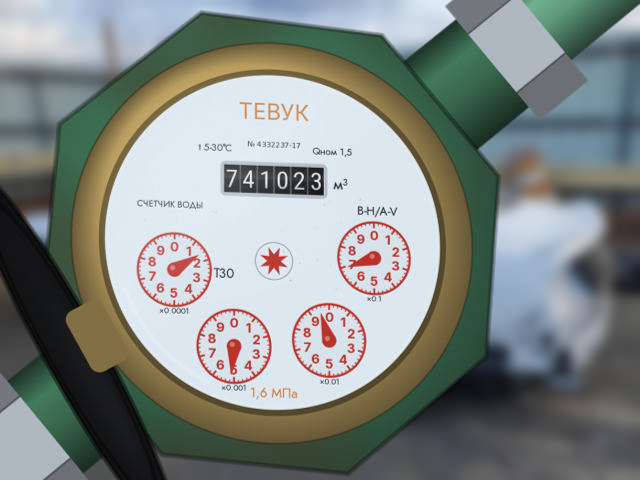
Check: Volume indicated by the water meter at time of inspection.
741023.6951 m³
